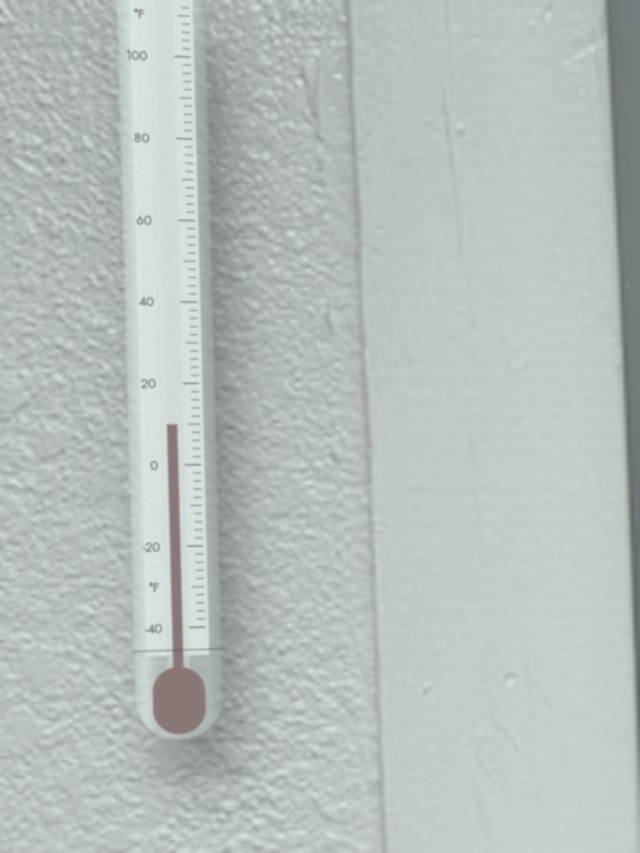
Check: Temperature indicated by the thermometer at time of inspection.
10 °F
